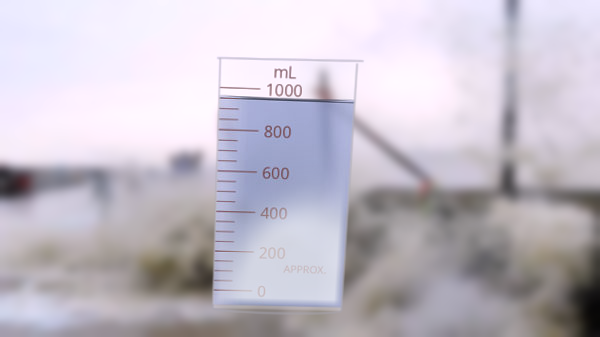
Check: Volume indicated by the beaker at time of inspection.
950 mL
